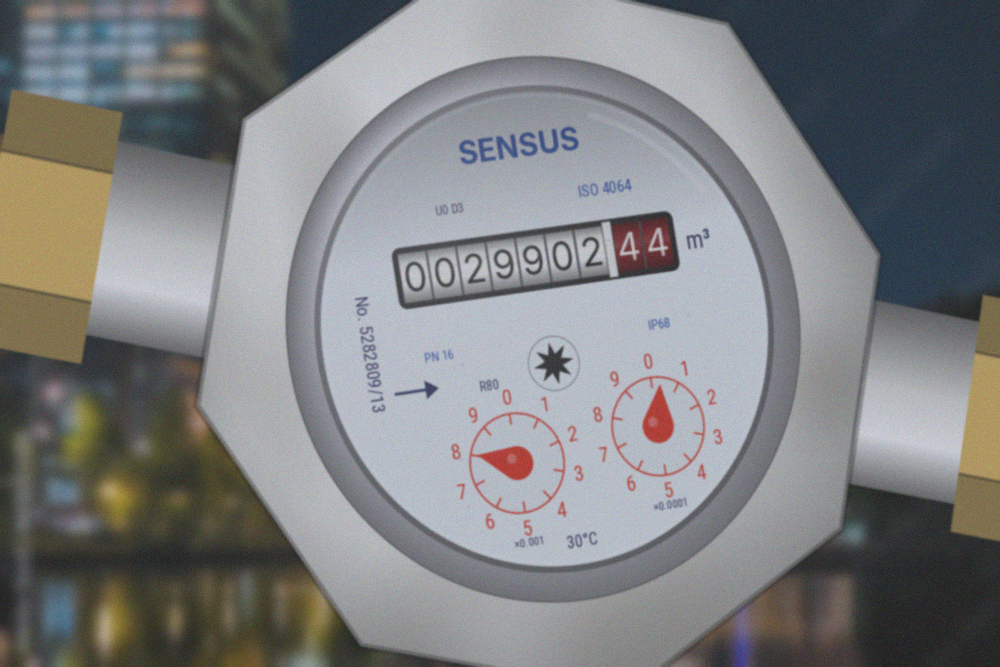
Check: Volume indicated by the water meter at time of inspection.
29902.4480 m³
